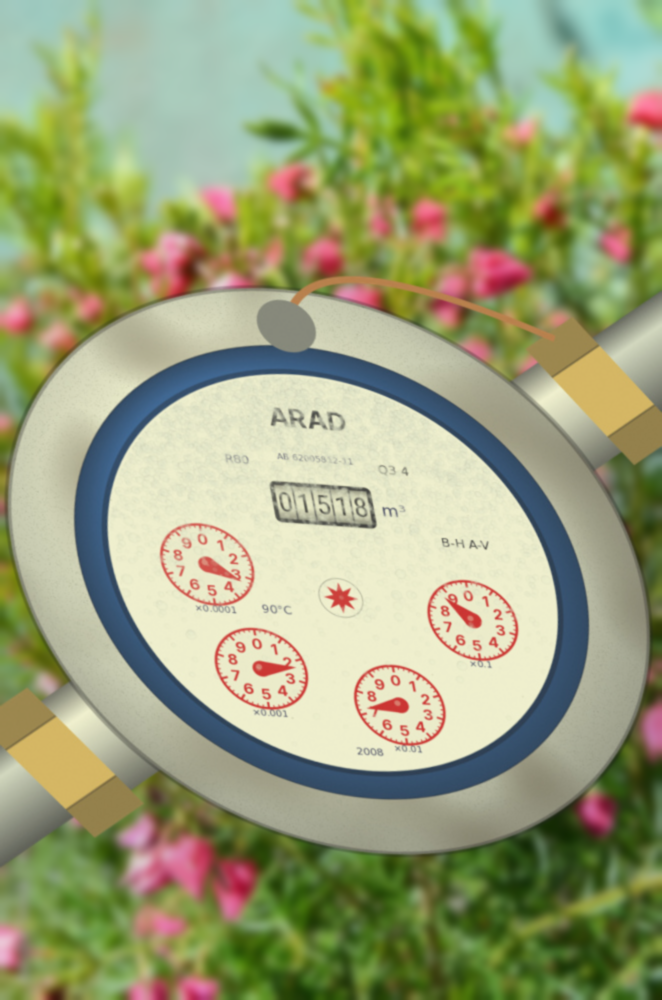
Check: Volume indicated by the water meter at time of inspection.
1518.8723 m³
